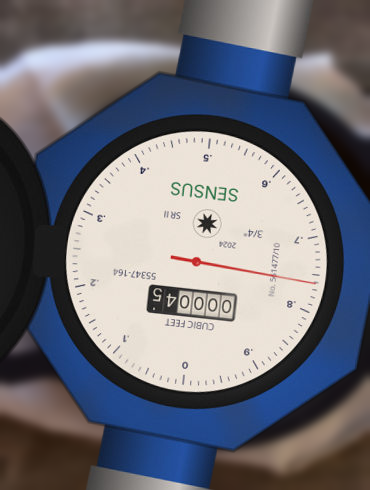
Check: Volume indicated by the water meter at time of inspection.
44.76 ft³
